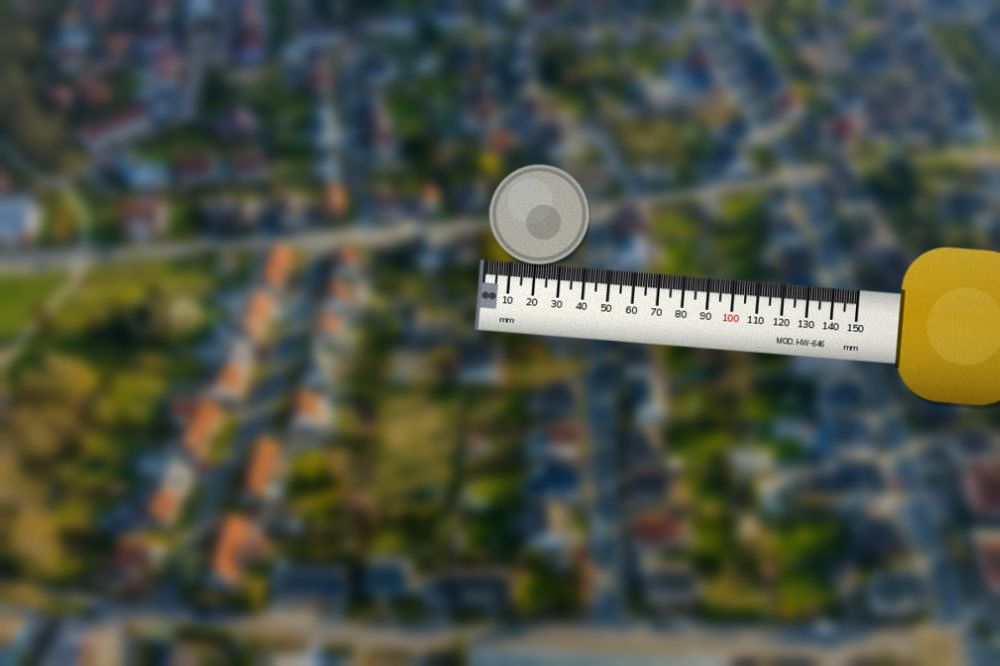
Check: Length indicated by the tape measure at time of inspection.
40 mm
